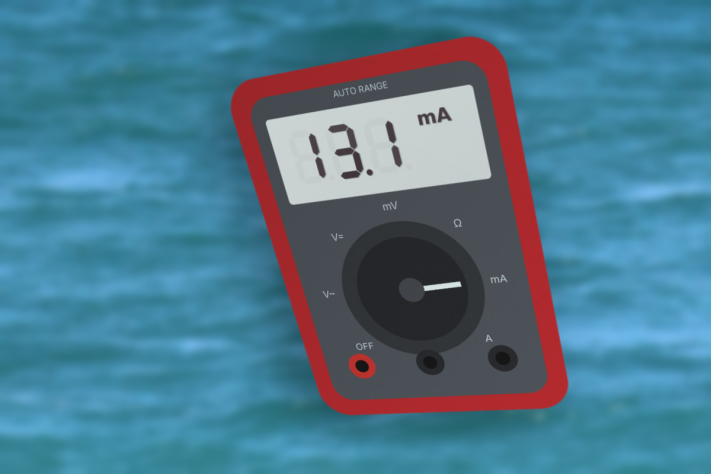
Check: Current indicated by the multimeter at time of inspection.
13.1 mA
